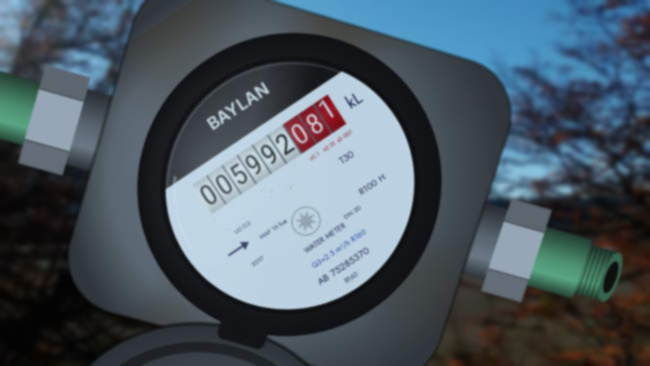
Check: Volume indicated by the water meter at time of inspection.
5992.081 kL
